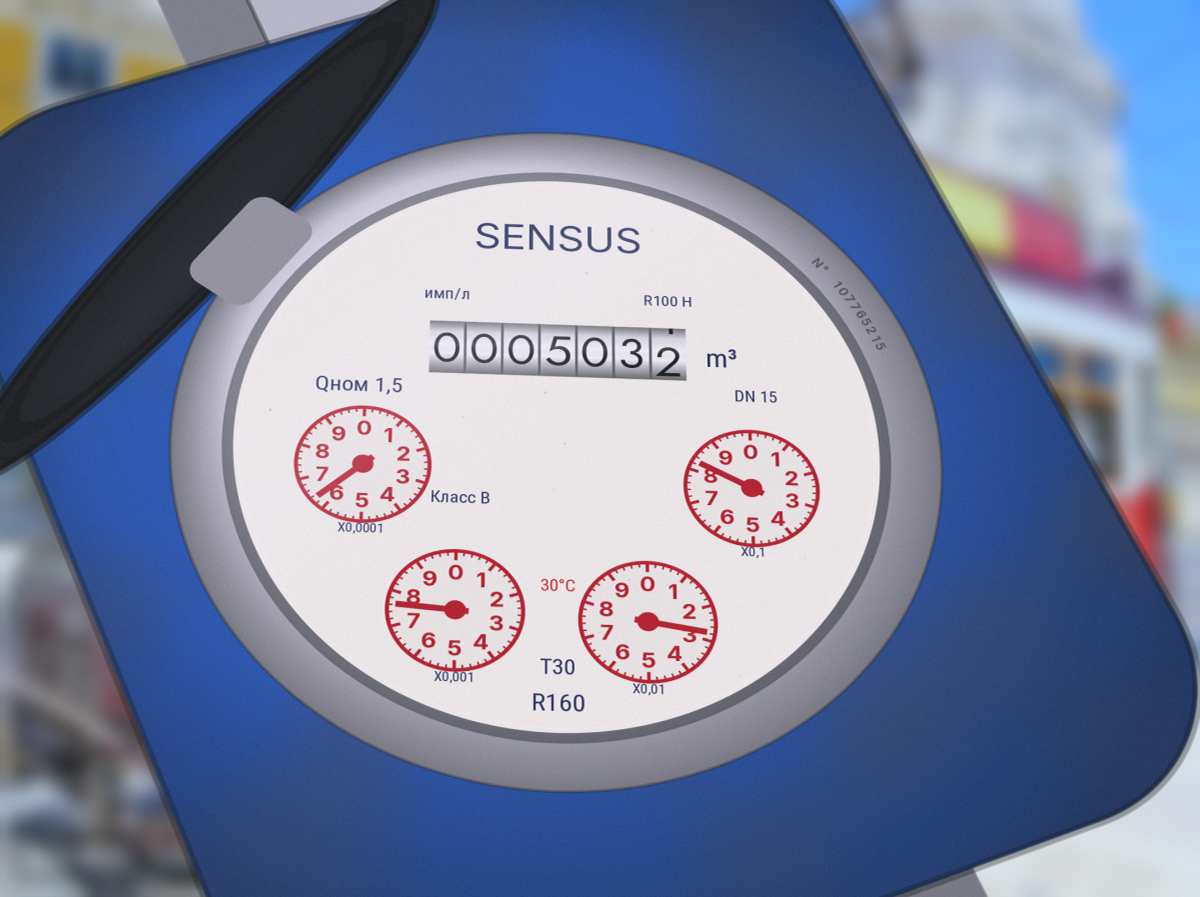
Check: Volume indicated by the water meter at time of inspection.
5031.8276 m³
